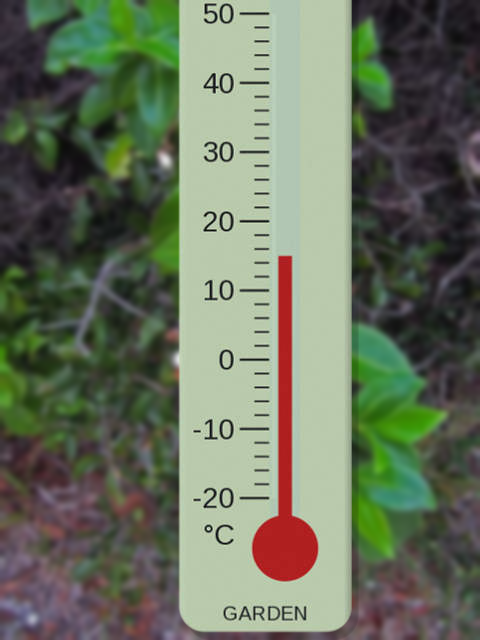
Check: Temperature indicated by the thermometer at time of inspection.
15 °C
